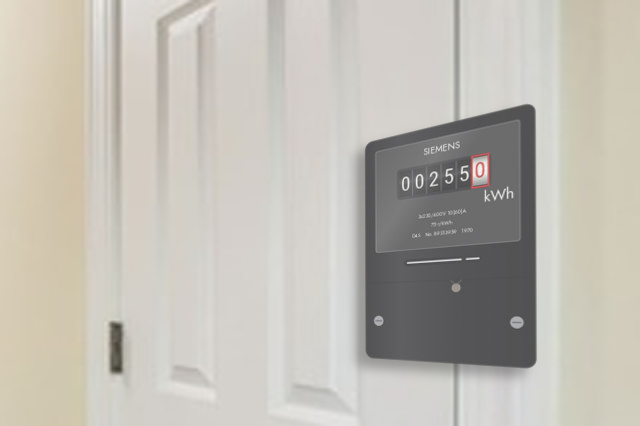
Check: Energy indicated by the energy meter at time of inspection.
255.0 kWh
